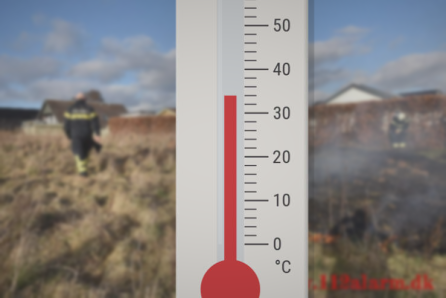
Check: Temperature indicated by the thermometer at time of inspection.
34 °C
